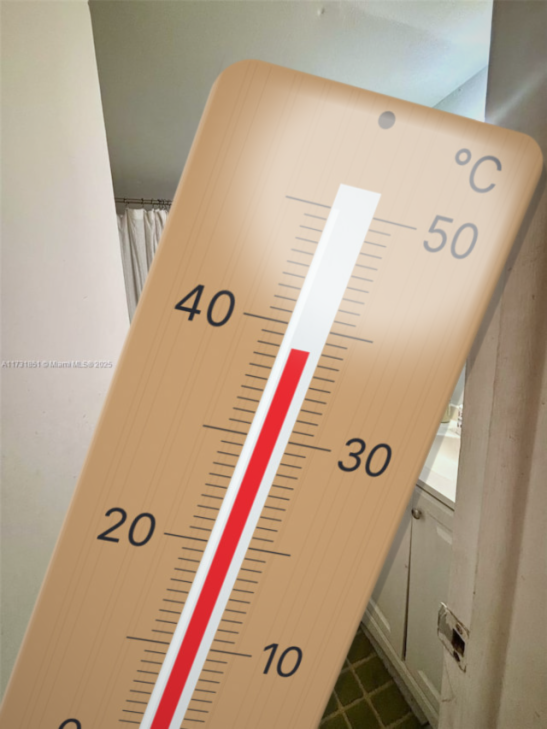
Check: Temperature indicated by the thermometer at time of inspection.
38 °C
